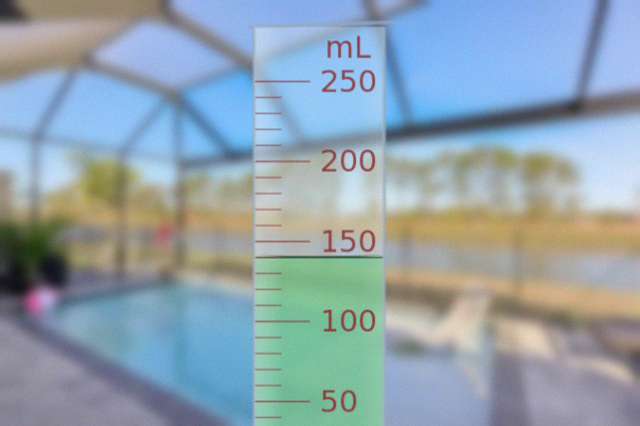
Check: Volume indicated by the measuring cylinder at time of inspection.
140 mL
